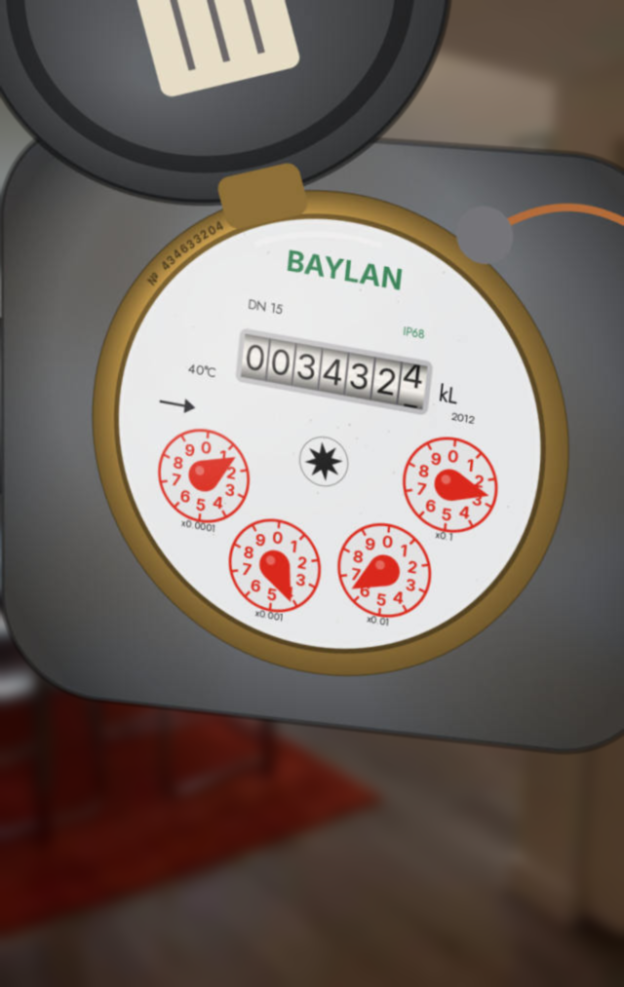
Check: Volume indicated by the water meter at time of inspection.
34324.2641 kL
